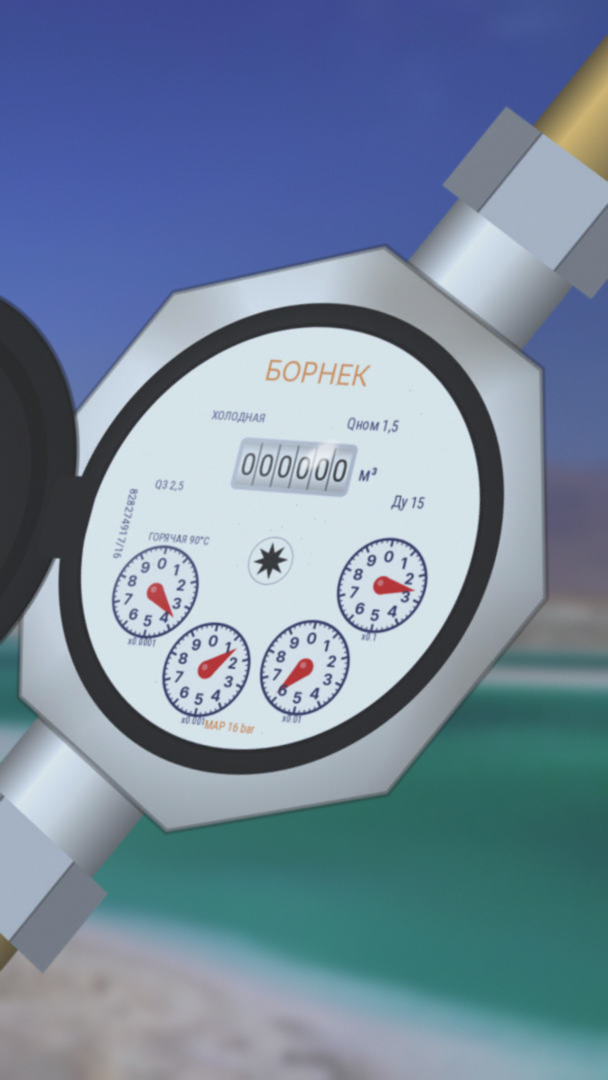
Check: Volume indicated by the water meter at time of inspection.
0.2613 m³
